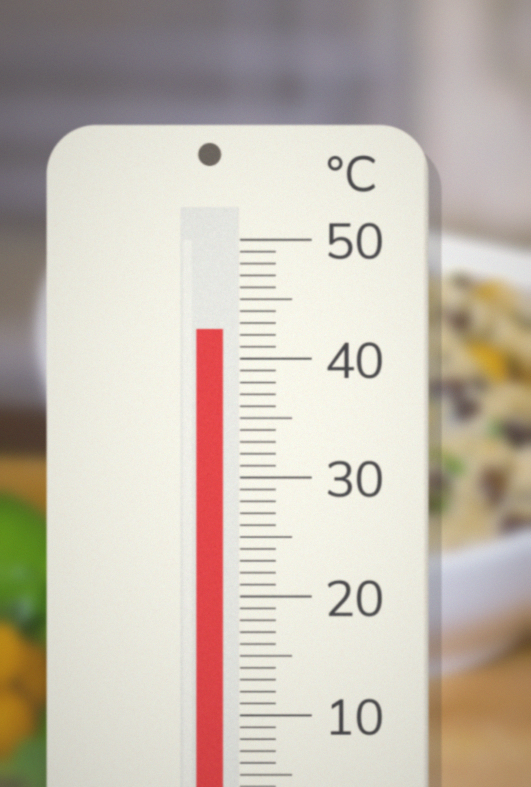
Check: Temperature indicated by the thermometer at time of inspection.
42.5 °C
